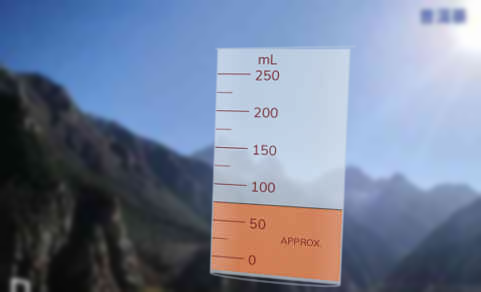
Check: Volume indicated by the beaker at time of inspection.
75 mL
